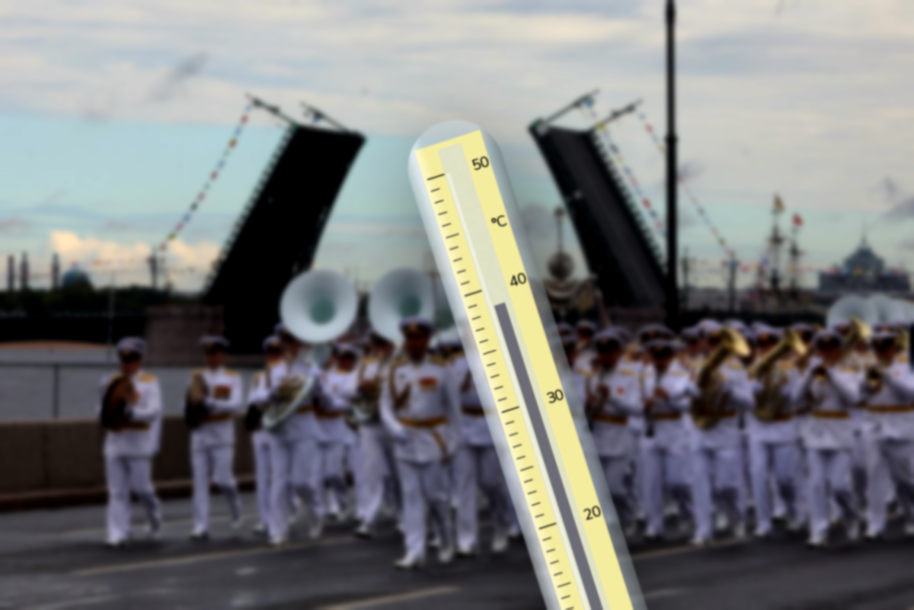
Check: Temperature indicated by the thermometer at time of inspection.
38.5 °C
